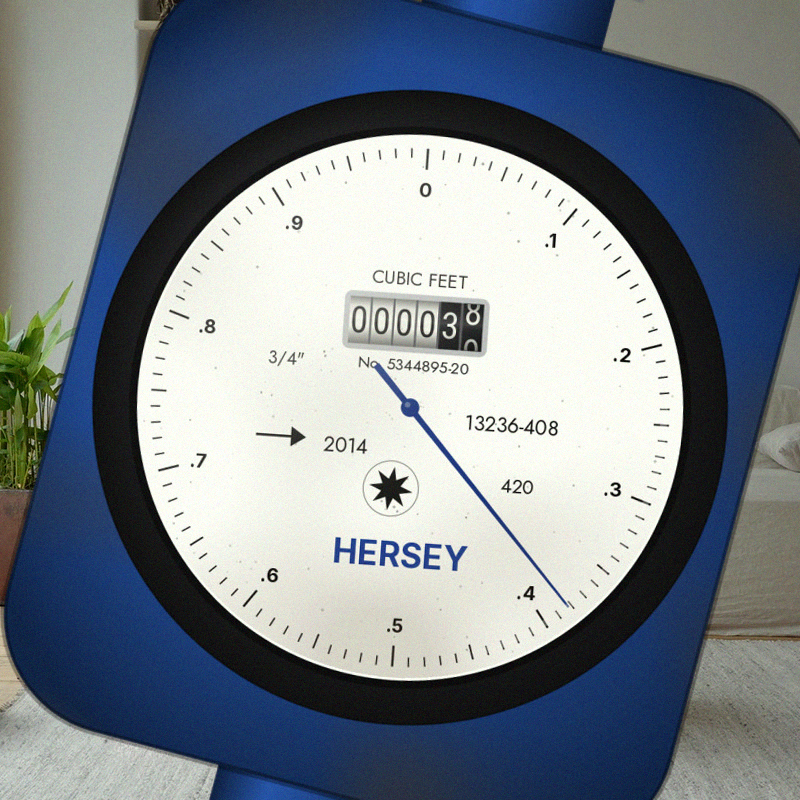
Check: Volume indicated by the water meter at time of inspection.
38.38 ft³
